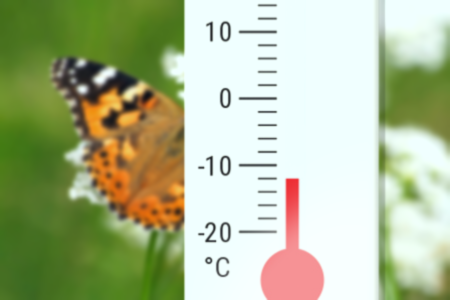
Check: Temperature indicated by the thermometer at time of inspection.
-12 °C
